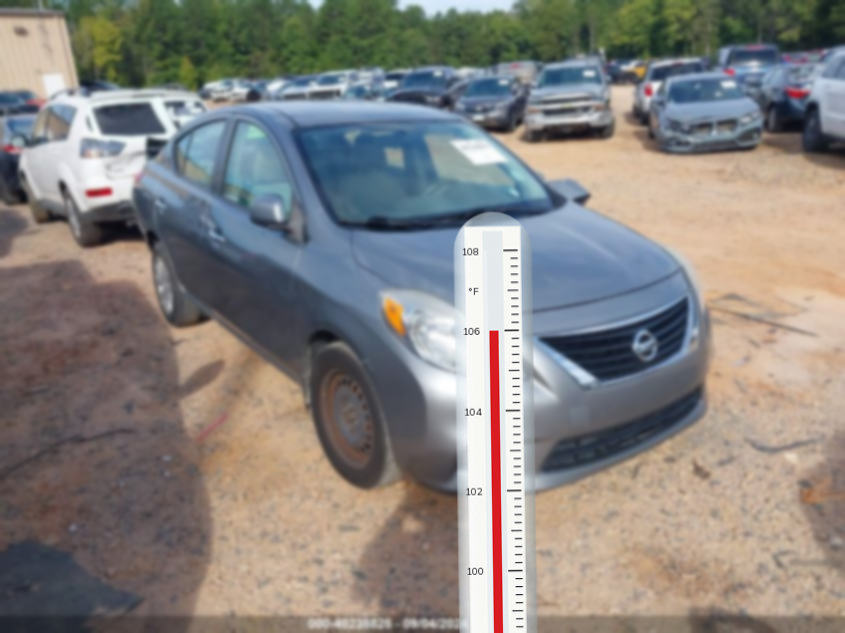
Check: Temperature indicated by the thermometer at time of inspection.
106 °F
